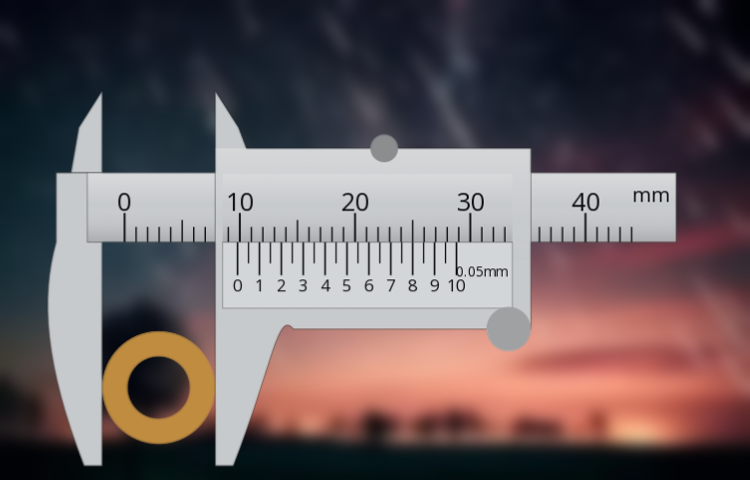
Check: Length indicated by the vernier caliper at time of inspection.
9.8 mm
